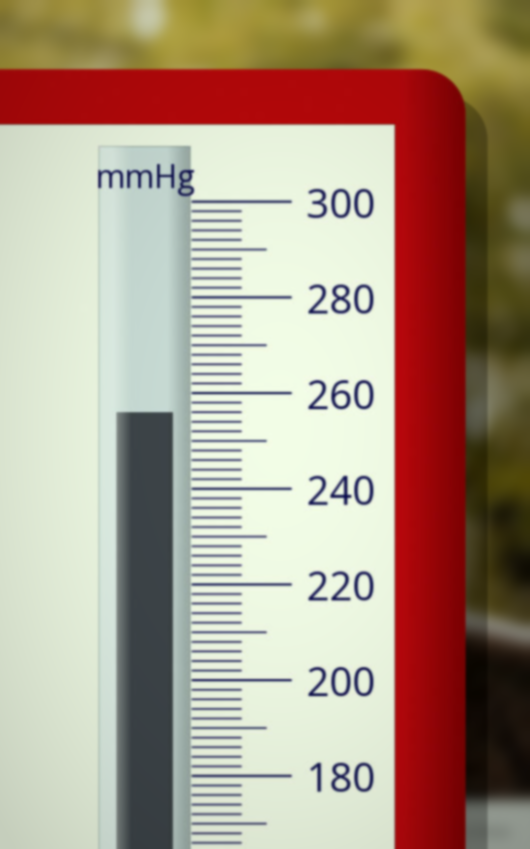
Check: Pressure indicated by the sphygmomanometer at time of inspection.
256 mmHg
